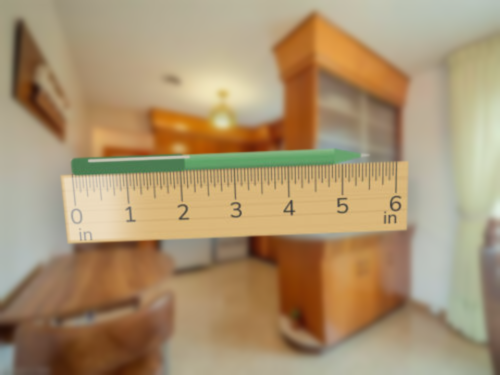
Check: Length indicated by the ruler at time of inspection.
5.5 in
